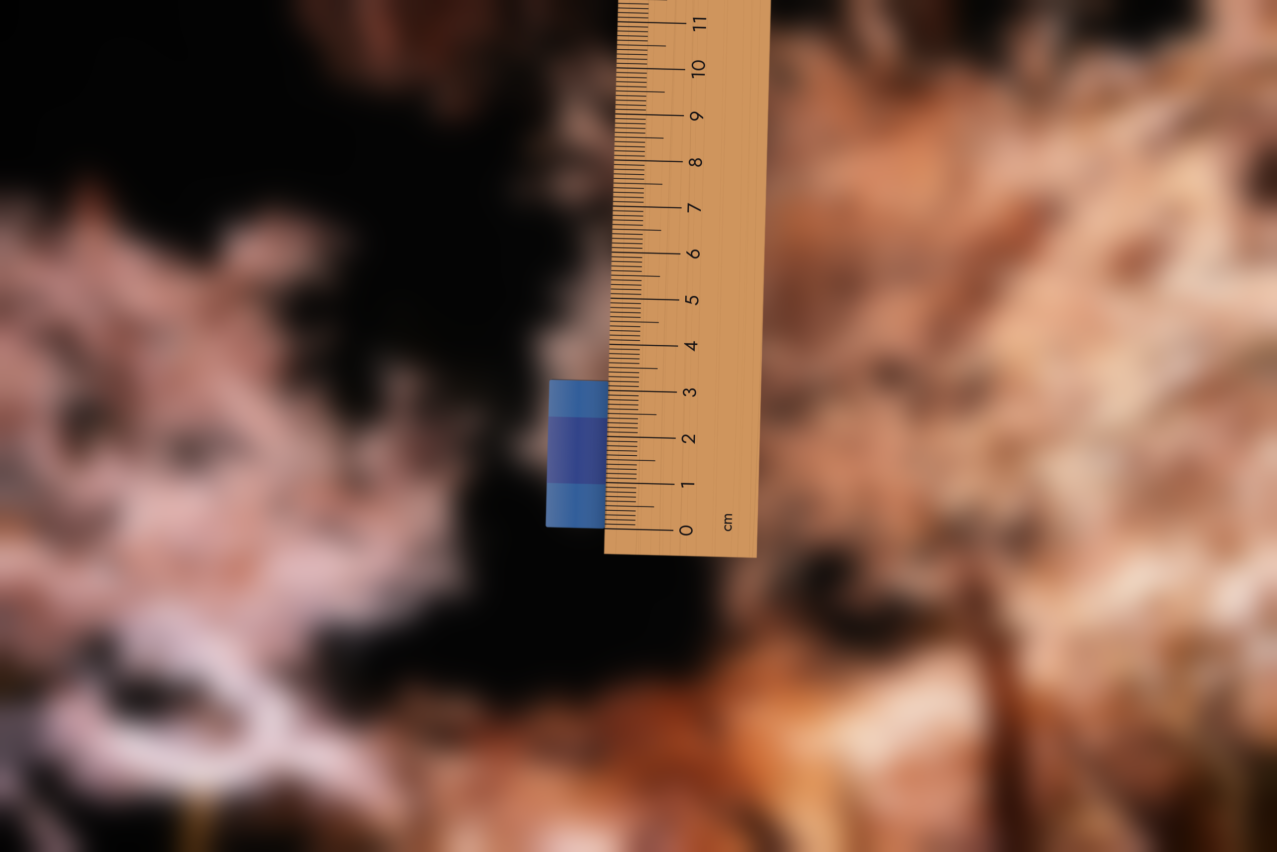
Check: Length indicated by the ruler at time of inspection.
3.2 cm
